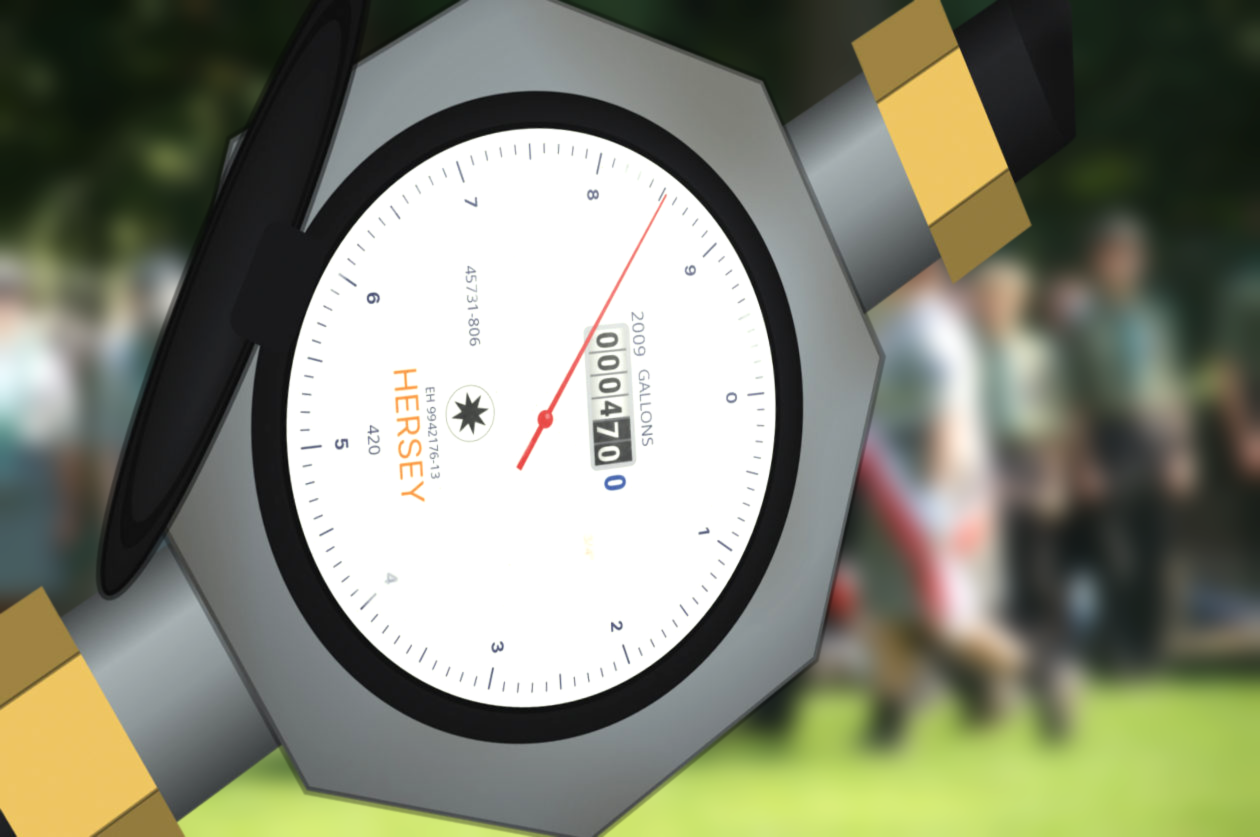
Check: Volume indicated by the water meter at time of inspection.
4698.5 gal
